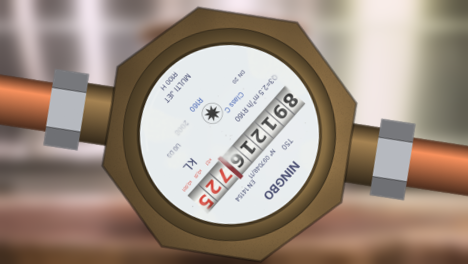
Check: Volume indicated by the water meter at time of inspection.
891216.725 kL
